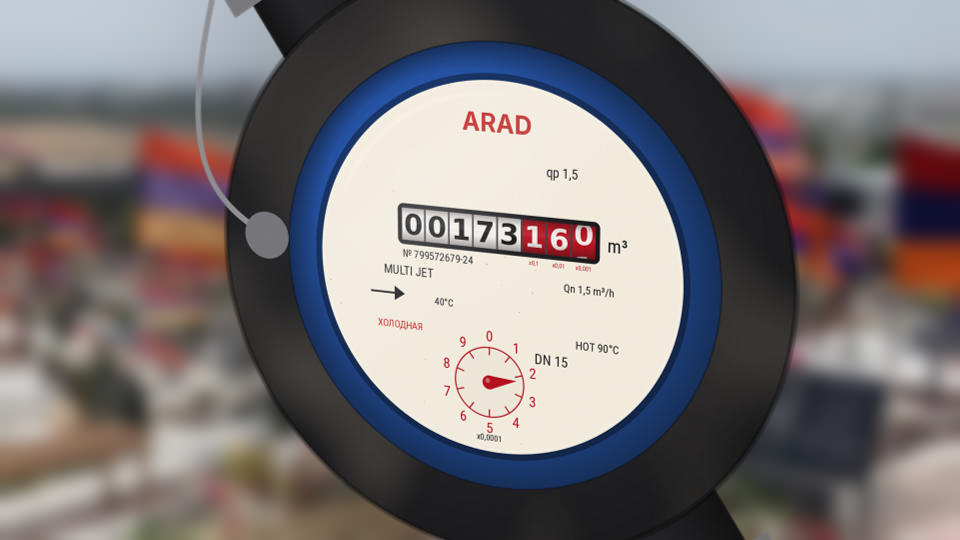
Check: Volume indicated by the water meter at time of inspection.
173.1602 m³
